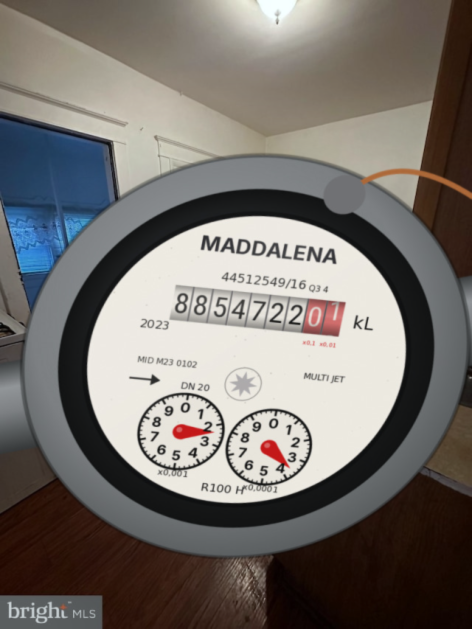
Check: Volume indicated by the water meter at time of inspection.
8854722.0123 kL
